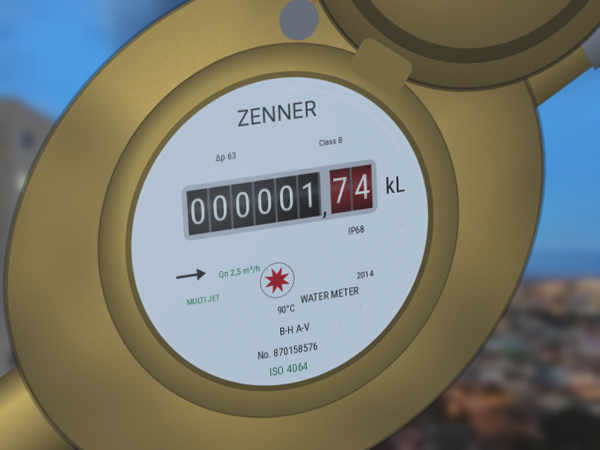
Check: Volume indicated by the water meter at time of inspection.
1.74 kL
